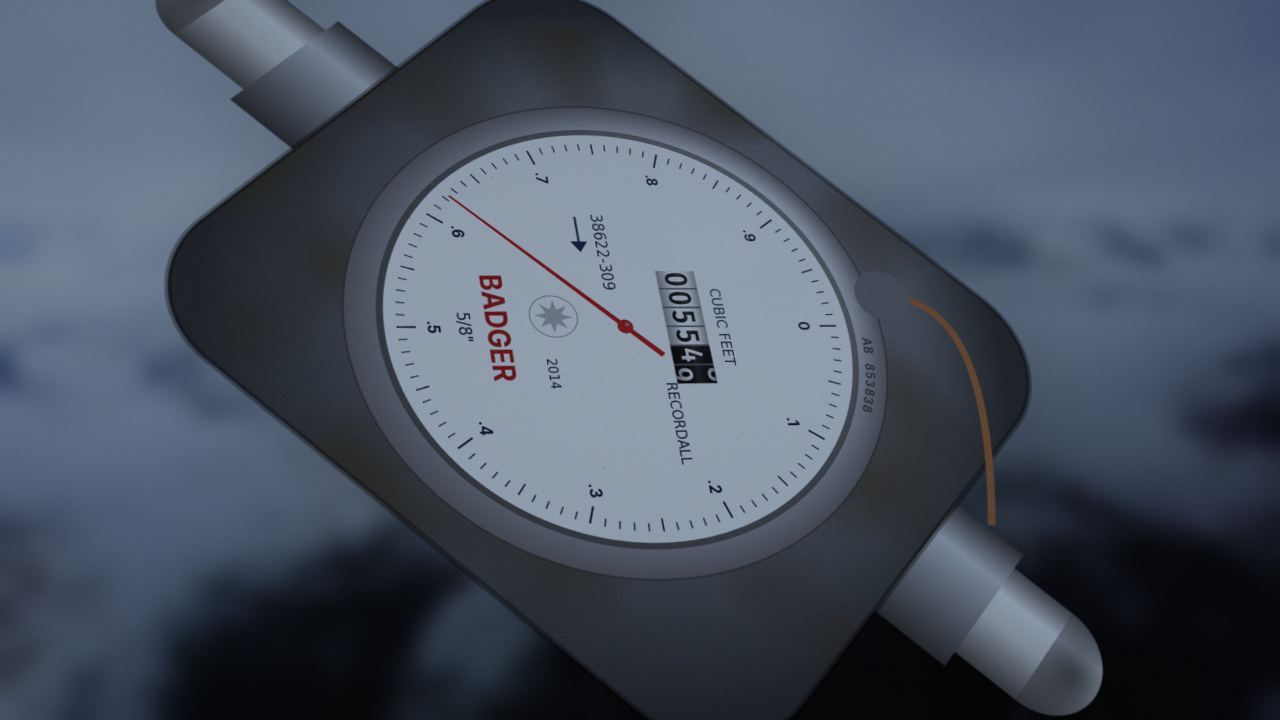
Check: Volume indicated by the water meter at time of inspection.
5548.62 ft³
